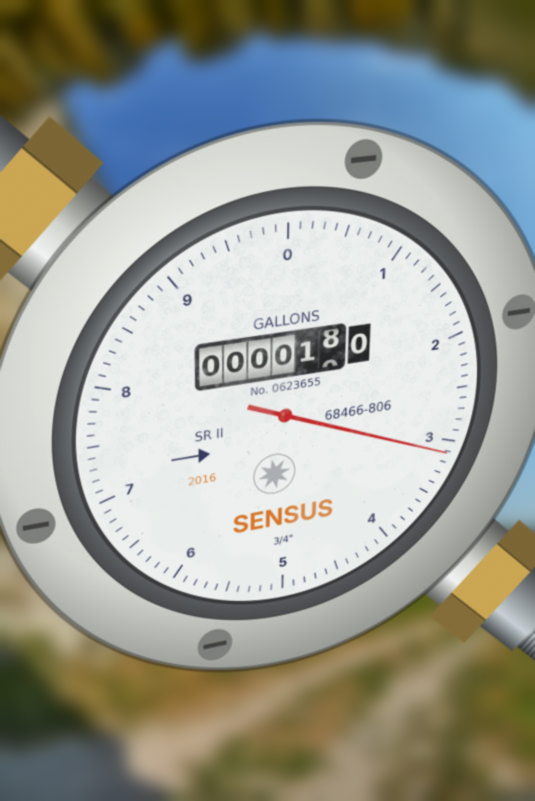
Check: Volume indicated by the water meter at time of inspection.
183.1 gal
